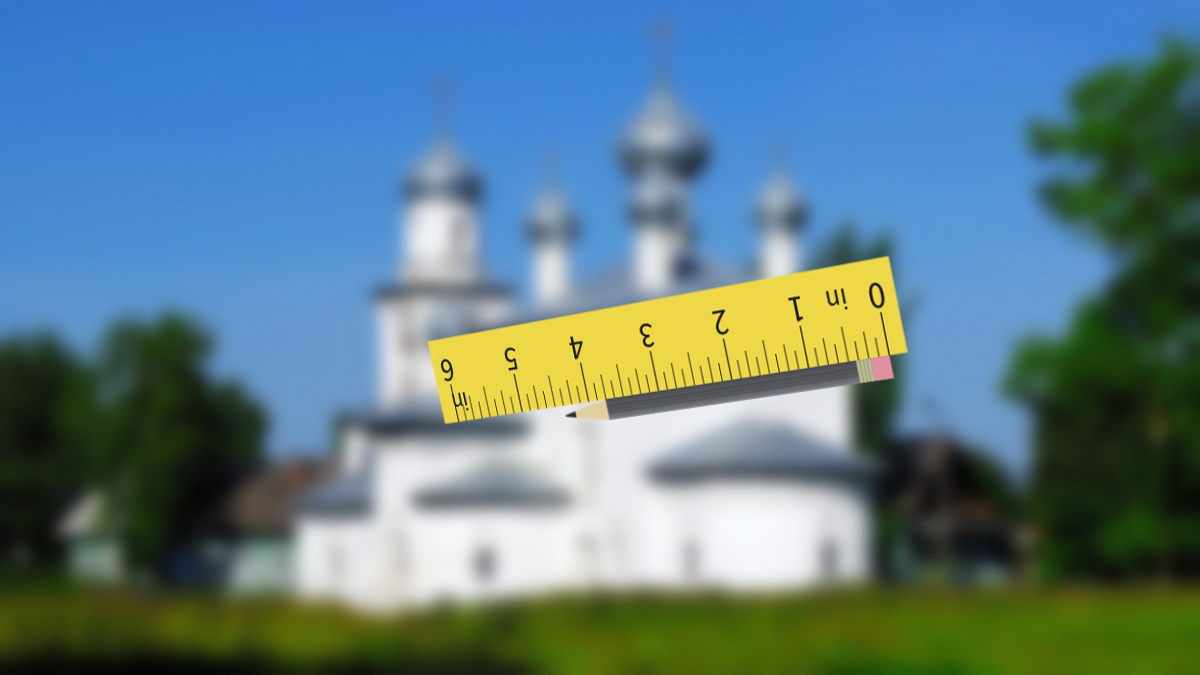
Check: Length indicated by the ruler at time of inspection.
4.375 in
